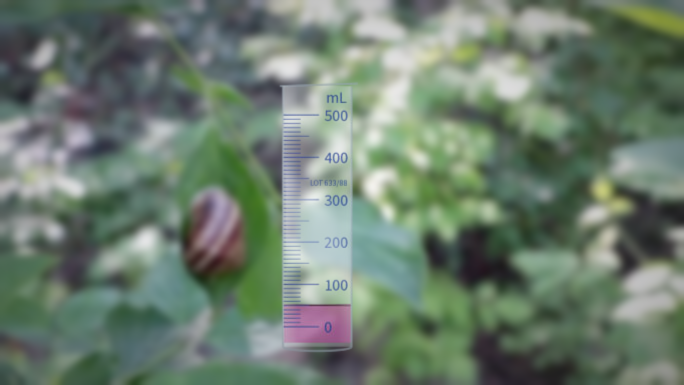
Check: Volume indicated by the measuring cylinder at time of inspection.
50 mL
